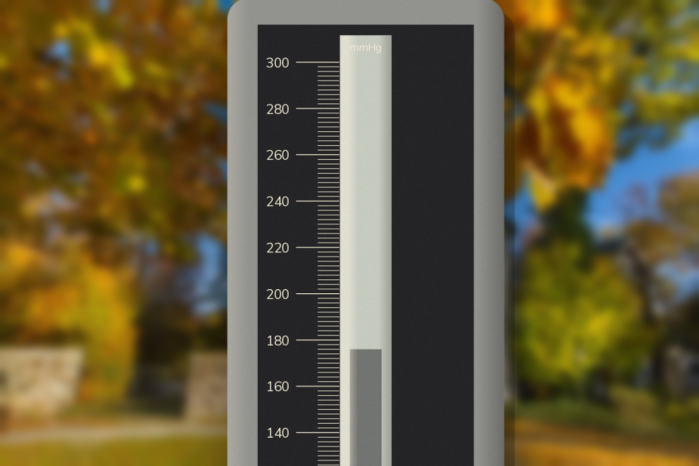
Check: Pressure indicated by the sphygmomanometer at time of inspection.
176 mmHg
